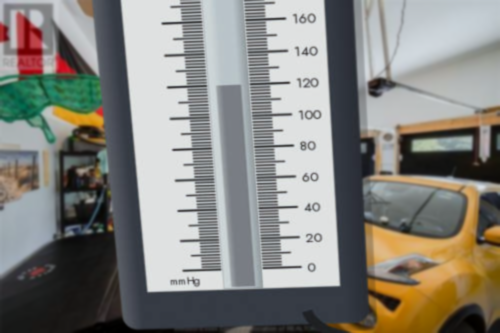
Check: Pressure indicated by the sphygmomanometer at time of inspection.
120 mmHg
